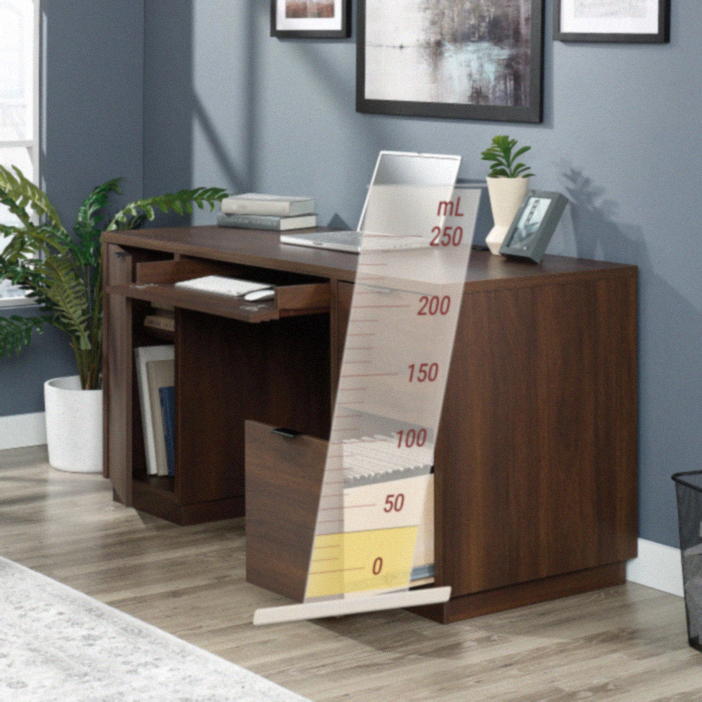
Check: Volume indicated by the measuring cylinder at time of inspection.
30 mL
